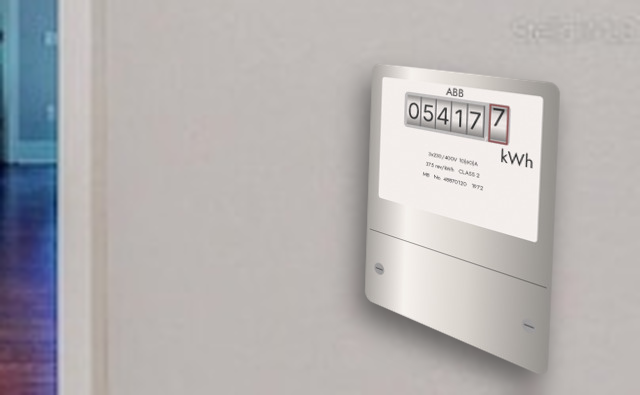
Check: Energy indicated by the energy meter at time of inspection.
5417.7 kWh
